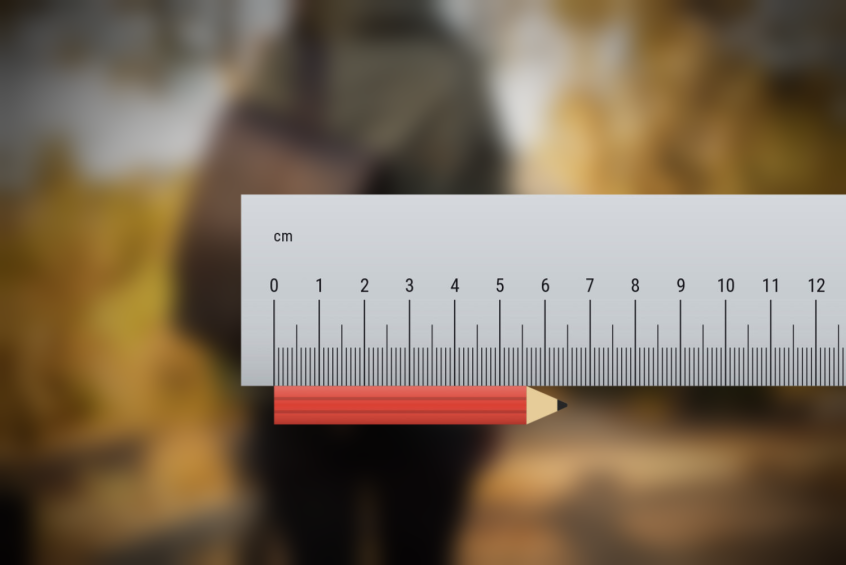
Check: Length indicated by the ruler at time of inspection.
6.5 cm
